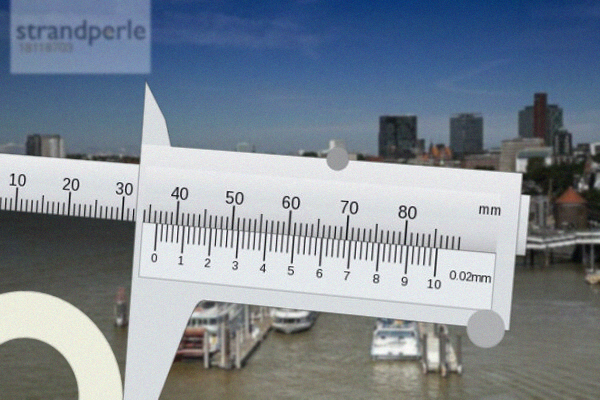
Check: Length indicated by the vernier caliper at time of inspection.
36.4 mm
